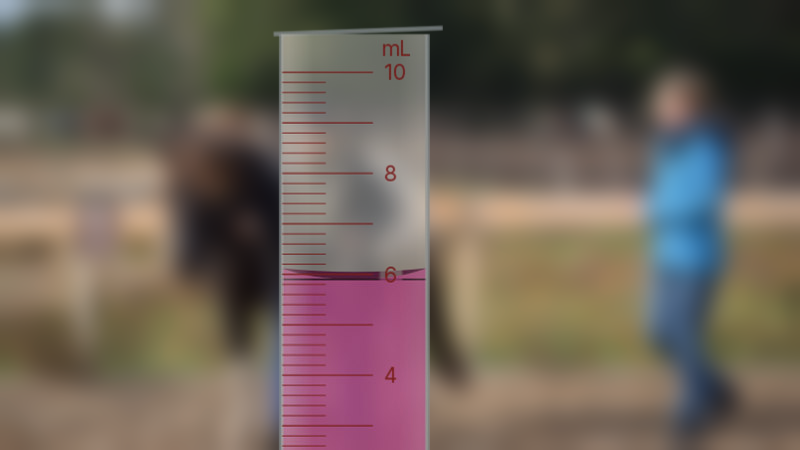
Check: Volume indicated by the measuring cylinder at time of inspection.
5.9 mL
